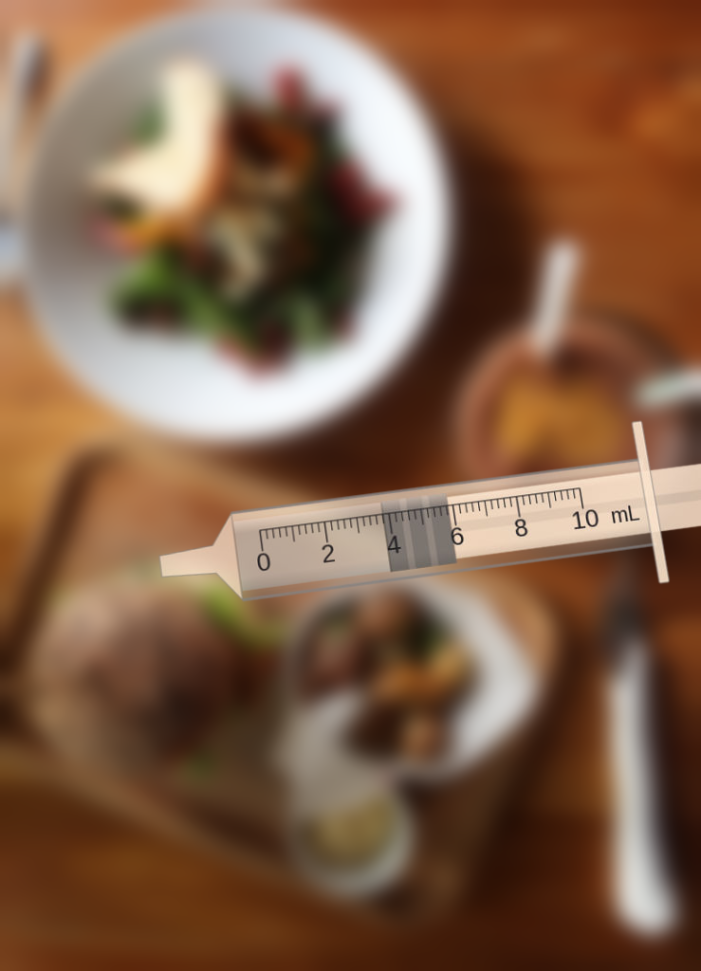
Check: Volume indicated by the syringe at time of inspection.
3.8 mL
